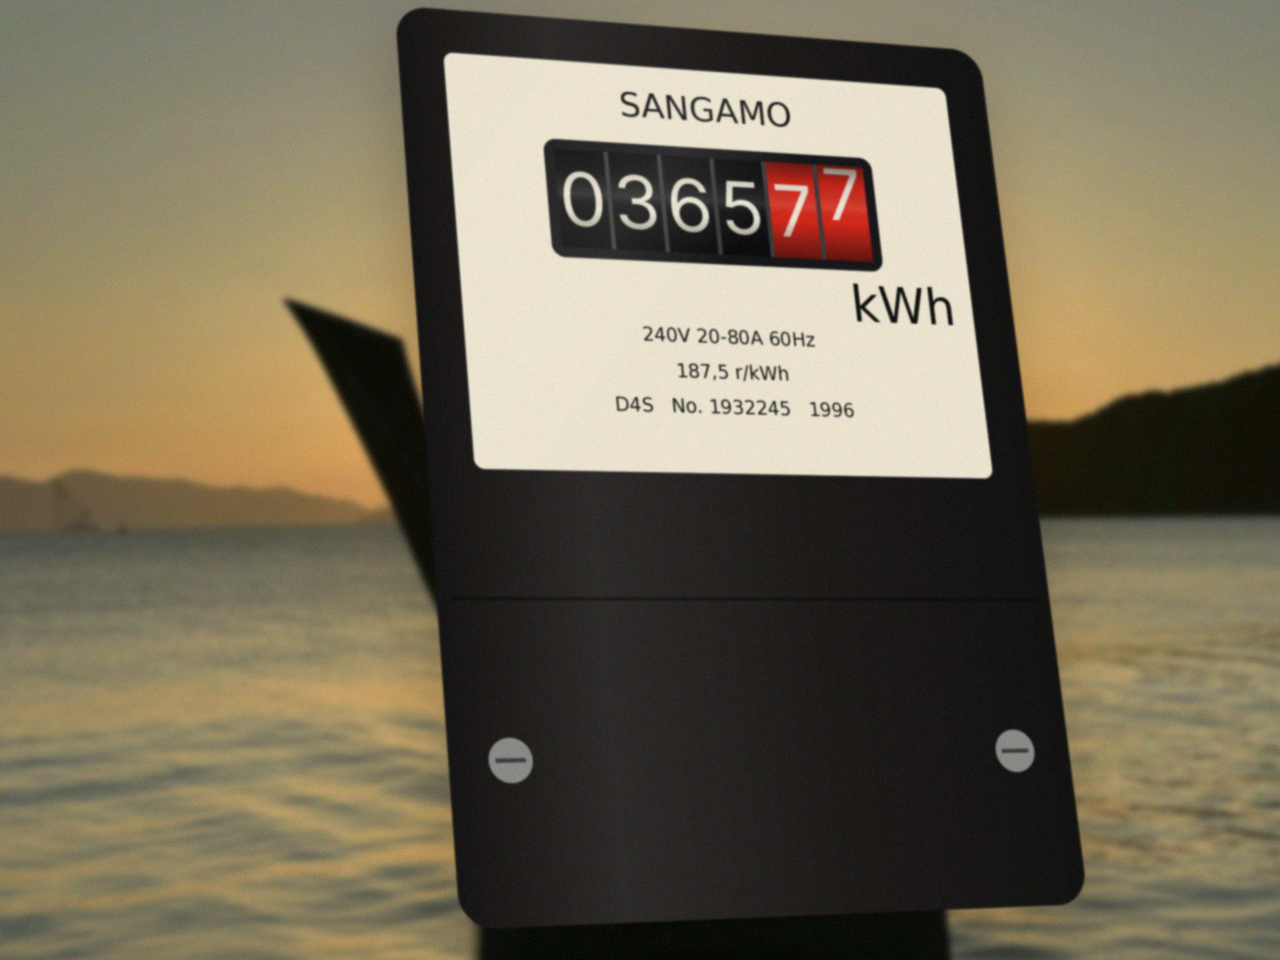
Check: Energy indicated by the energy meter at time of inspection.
365.77 kWh
